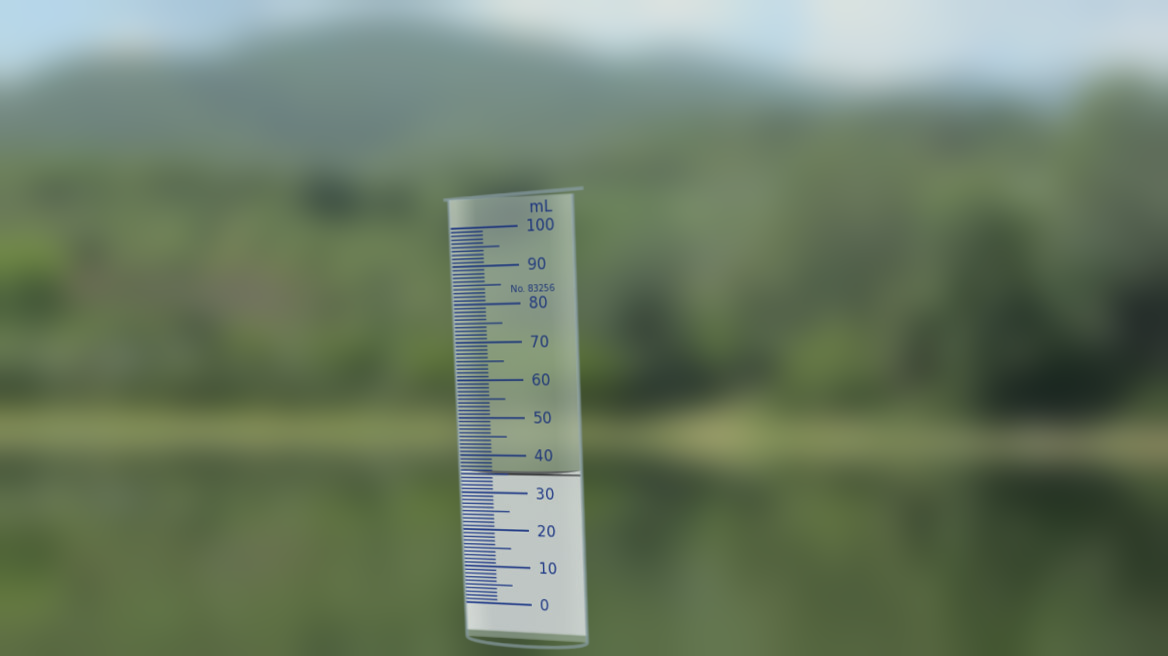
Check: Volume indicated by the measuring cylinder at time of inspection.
35 mL
